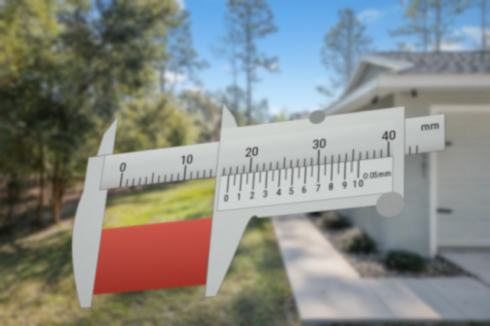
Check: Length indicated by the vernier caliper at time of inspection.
16.8 mm
